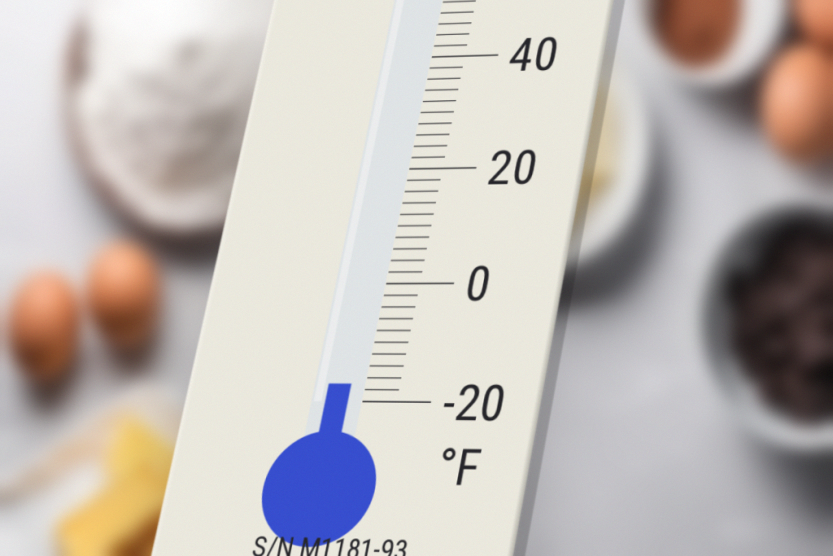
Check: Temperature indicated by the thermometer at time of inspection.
-17 °F
